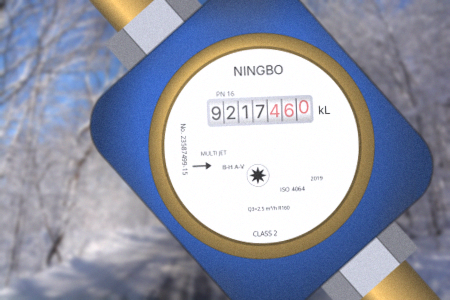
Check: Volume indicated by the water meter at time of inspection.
9217.460 kL
